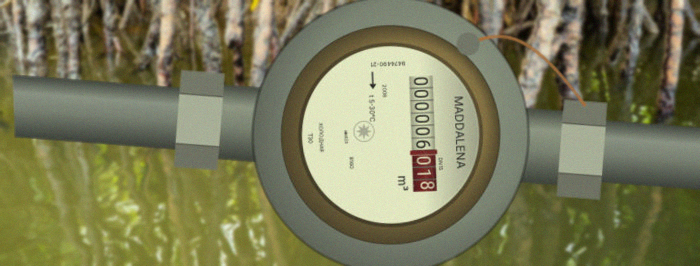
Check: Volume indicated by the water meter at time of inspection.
6.018 m³
